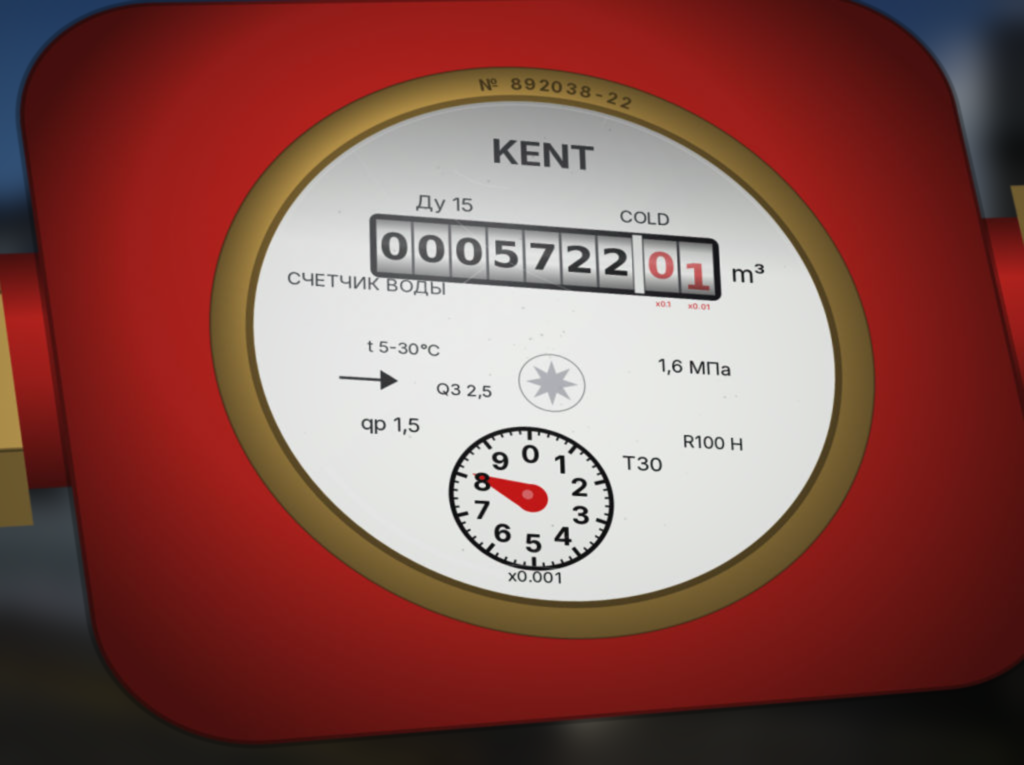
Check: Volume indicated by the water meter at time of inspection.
5722.008 m³
